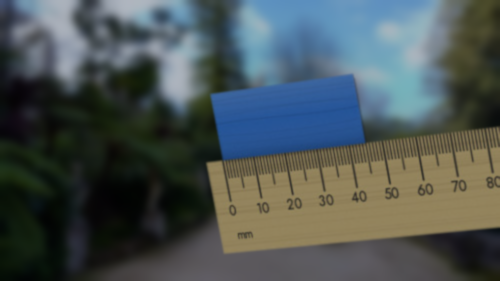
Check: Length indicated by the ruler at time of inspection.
45 mm
